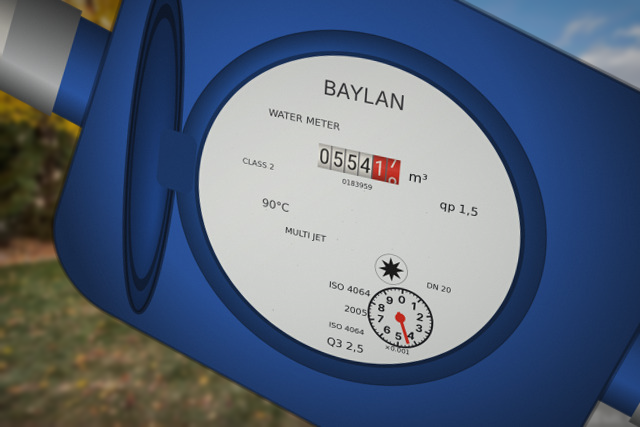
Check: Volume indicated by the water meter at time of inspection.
554.174 m³
